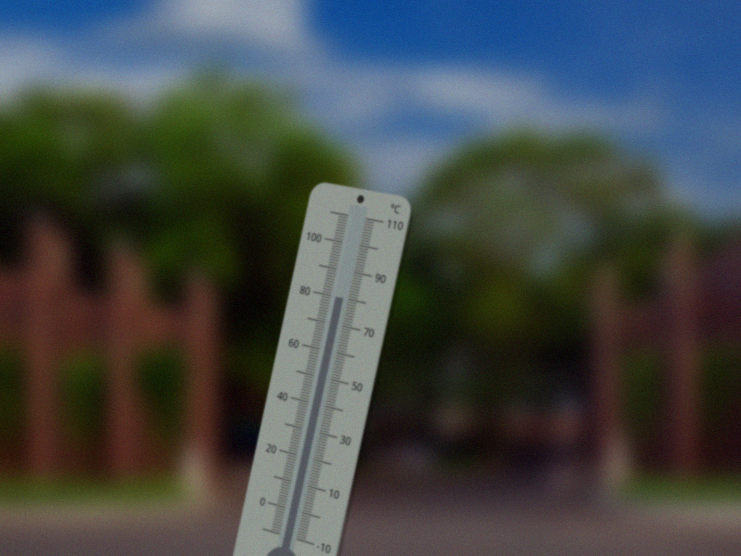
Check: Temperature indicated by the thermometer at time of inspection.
80 °C
